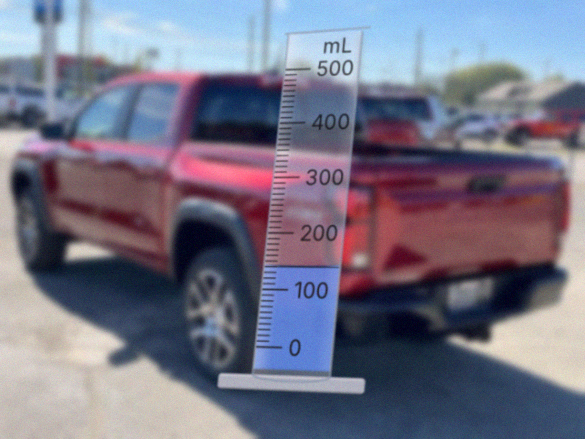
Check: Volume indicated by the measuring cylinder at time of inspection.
140 mL
